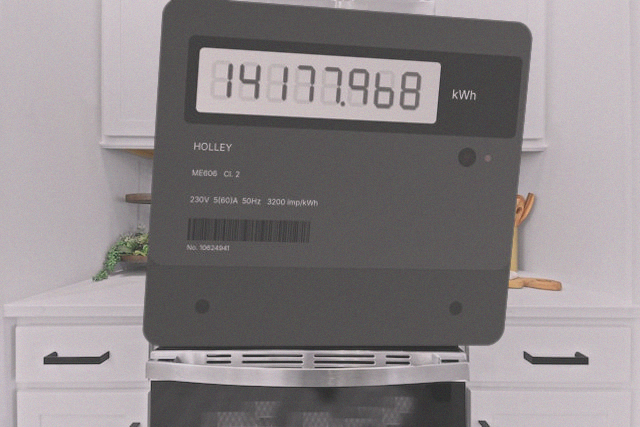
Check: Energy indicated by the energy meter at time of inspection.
14177.968 kWh
